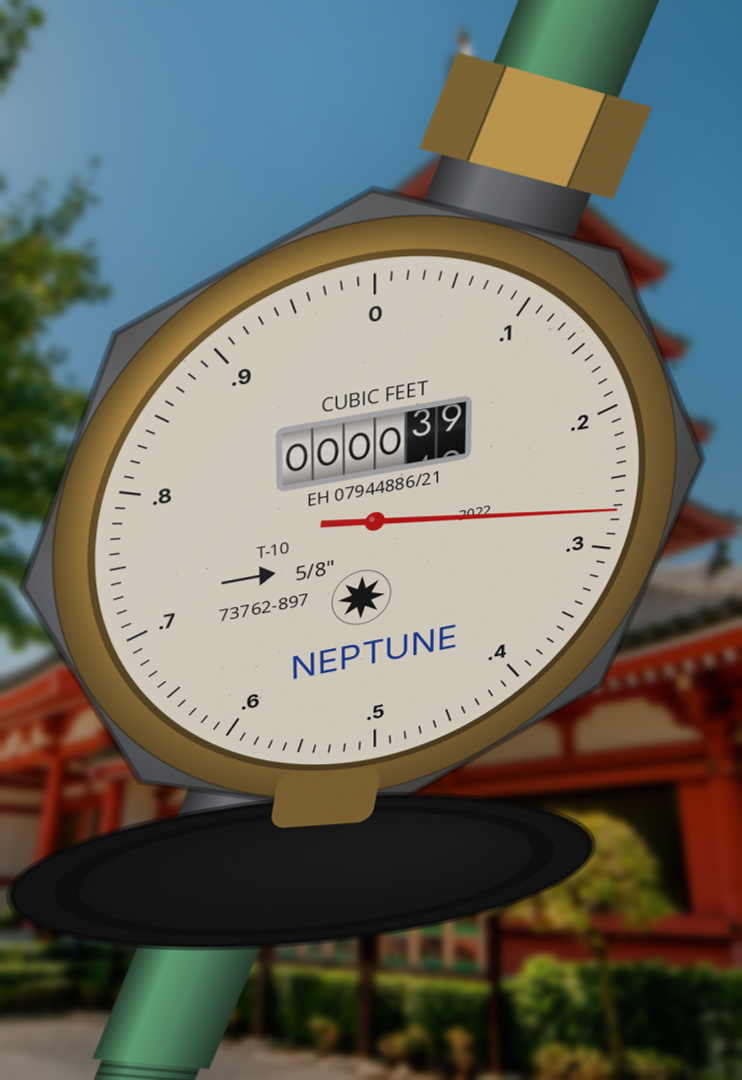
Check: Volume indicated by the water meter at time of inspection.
39.27 ft³
